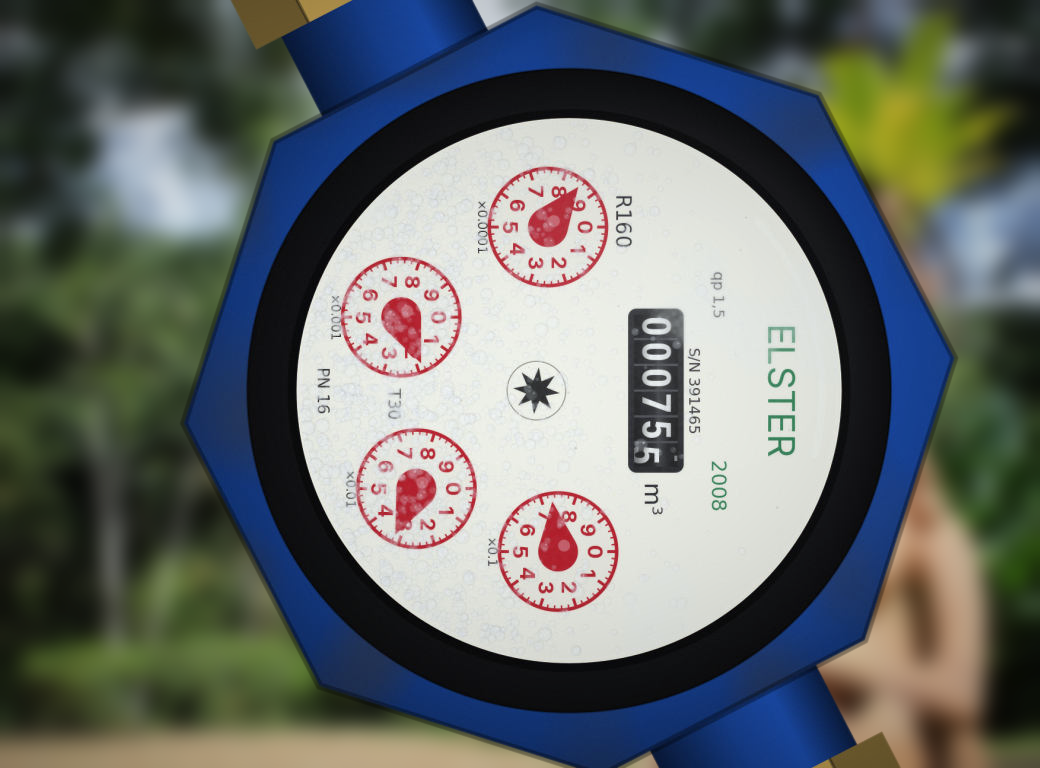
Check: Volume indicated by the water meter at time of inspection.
754.7318 m³
